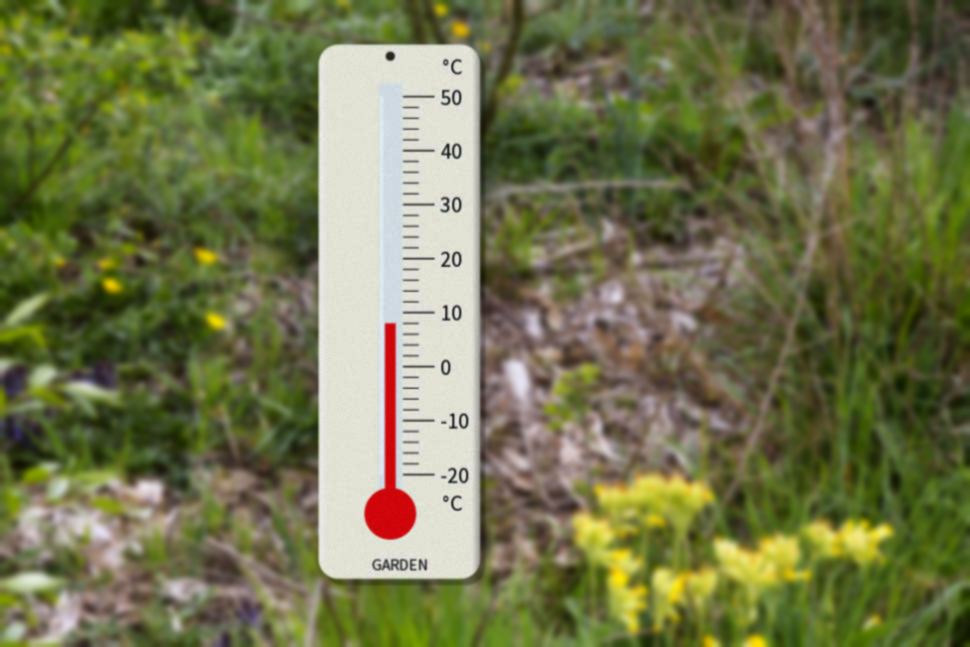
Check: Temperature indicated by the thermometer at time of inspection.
8 °C
